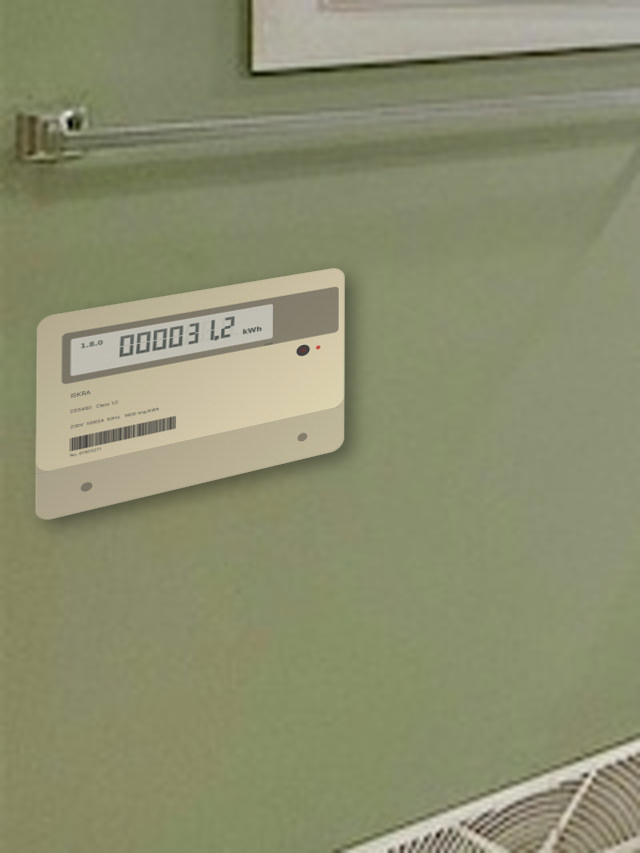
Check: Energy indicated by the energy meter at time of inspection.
31.2 kWh
